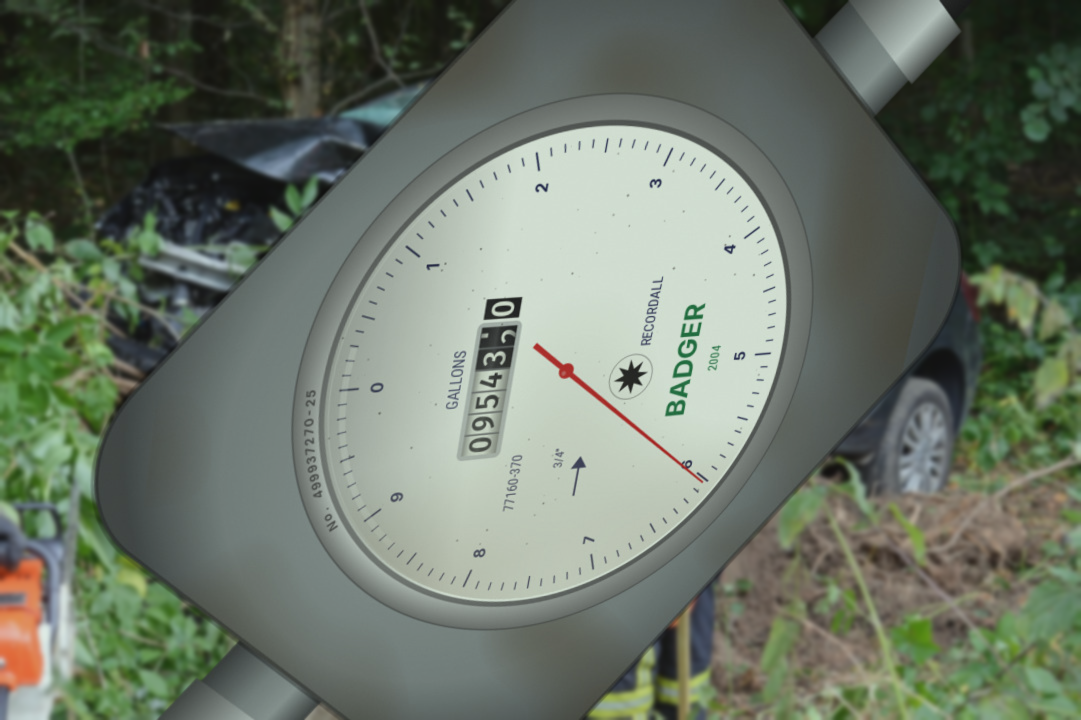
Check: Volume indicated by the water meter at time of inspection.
954316.0 gal
